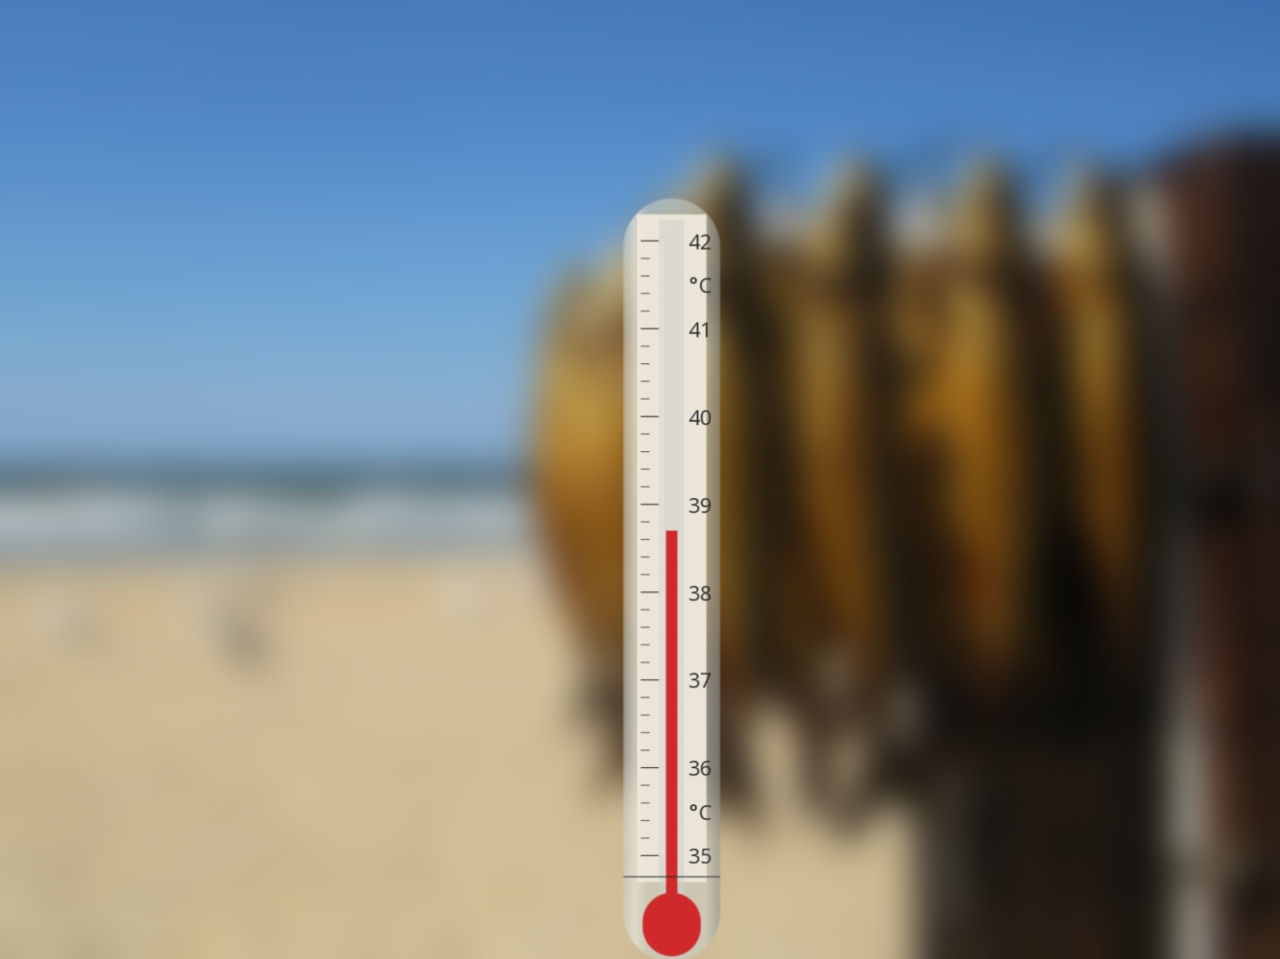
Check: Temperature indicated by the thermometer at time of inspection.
38.7 °C
